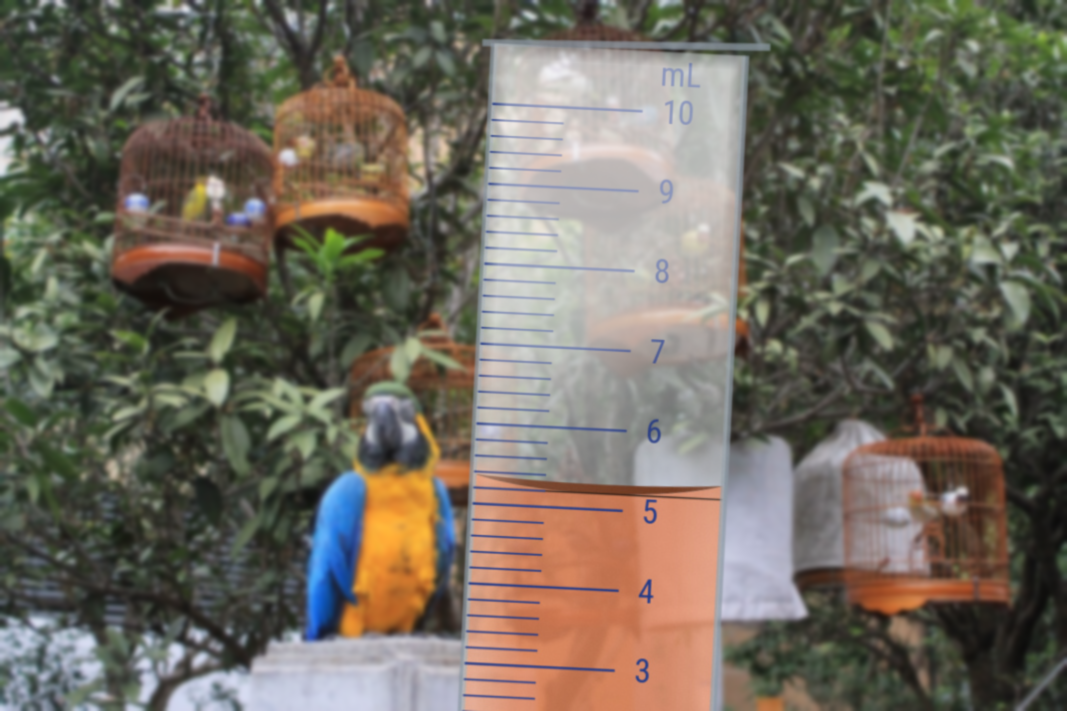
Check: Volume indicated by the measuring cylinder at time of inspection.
5.2 mL
